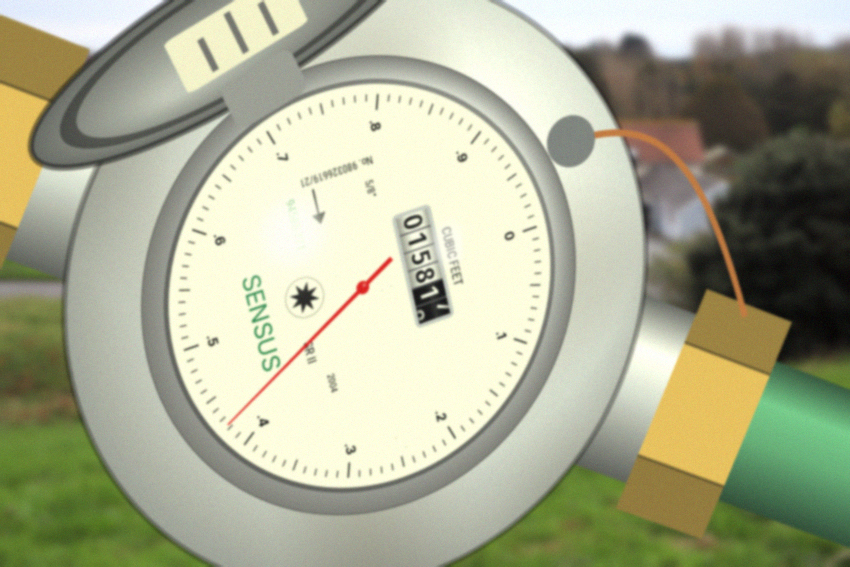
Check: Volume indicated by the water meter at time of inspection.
15817.42 ft³
